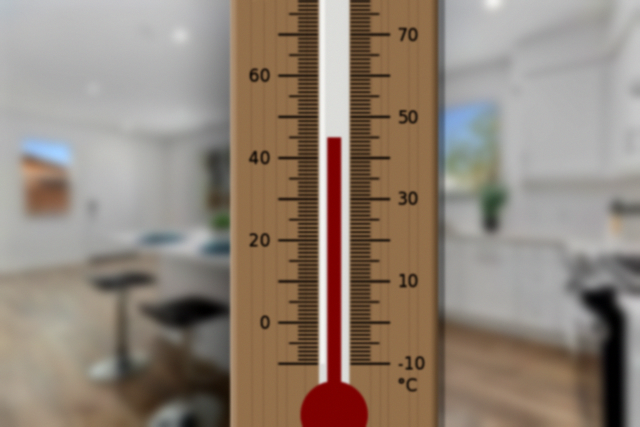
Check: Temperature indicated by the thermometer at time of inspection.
45 °C
